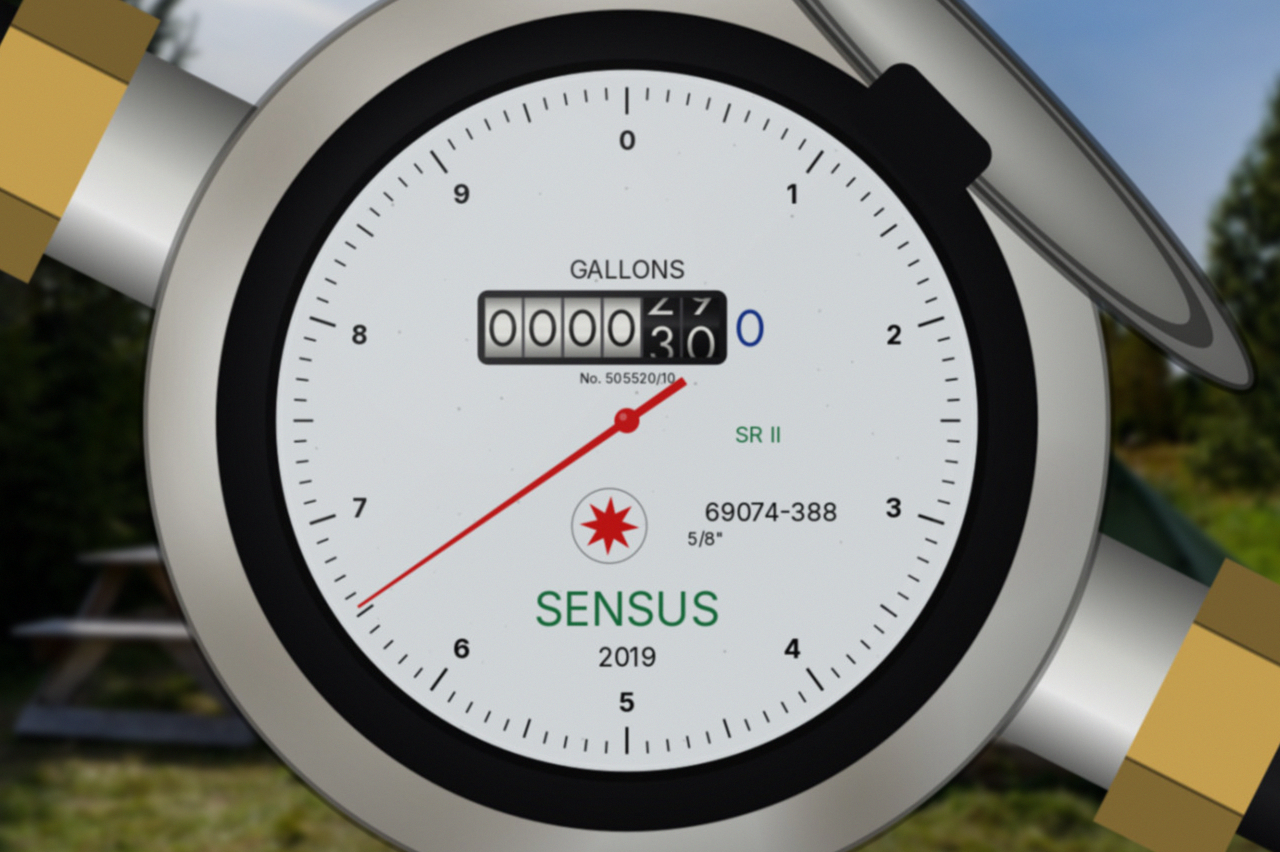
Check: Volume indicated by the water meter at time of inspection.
296.5 gal
